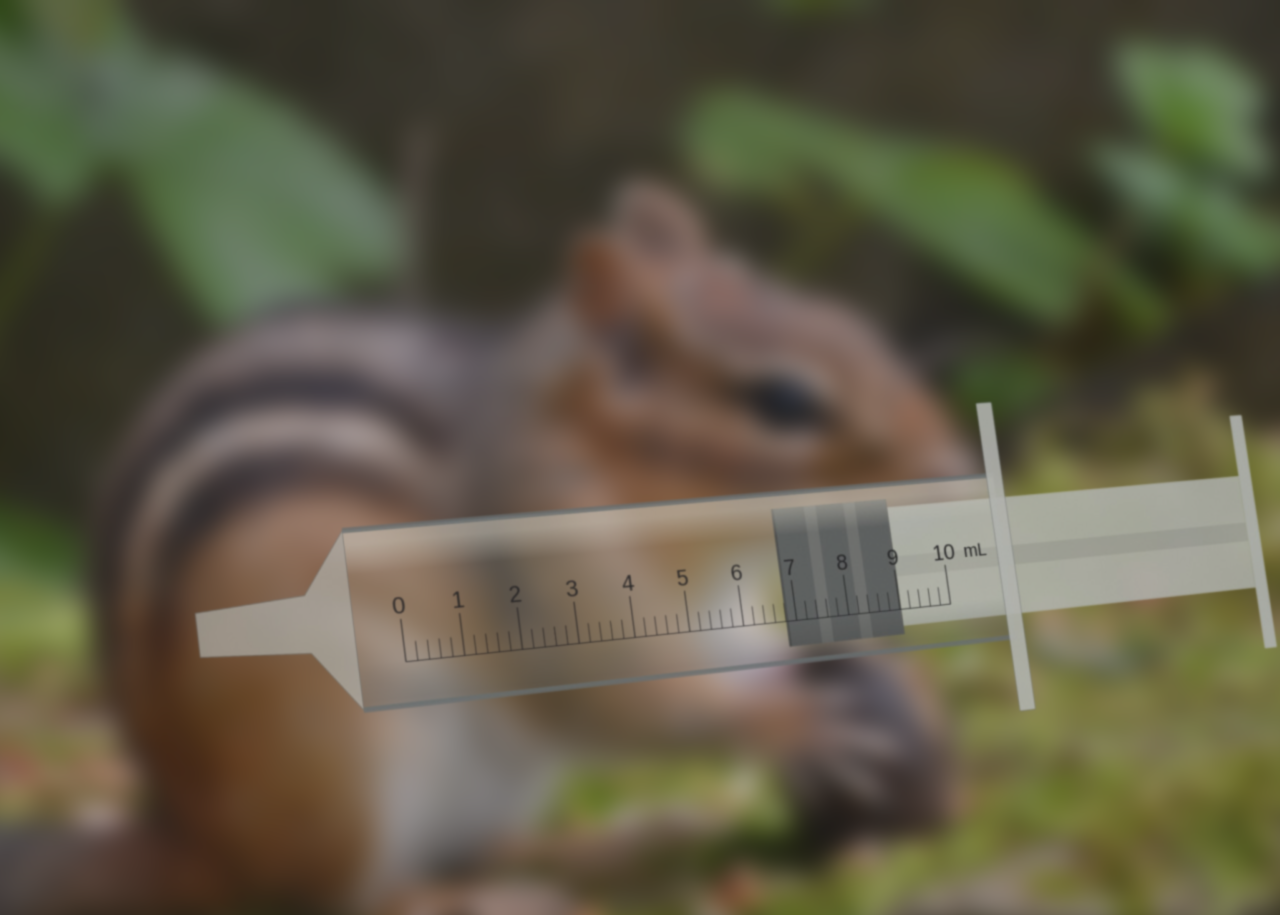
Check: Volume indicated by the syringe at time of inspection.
6.8 mL
